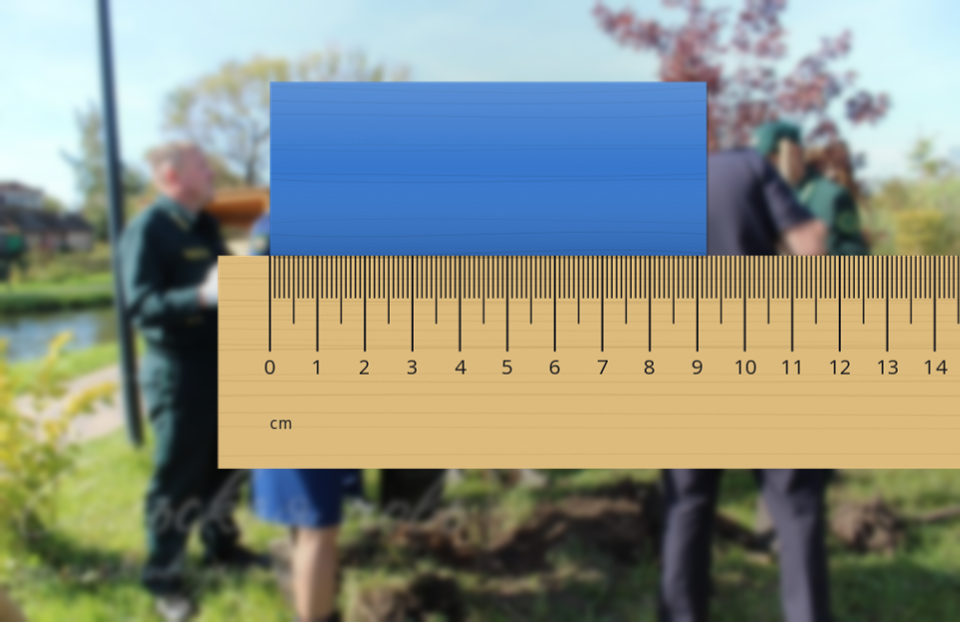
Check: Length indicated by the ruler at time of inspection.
9.2 cm
